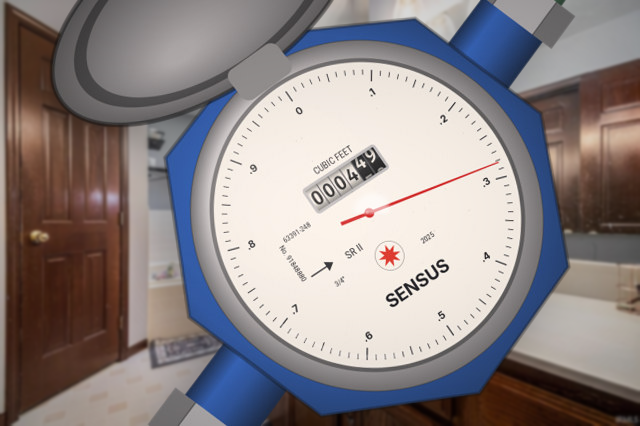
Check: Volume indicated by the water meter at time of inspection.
449.28 ft³
